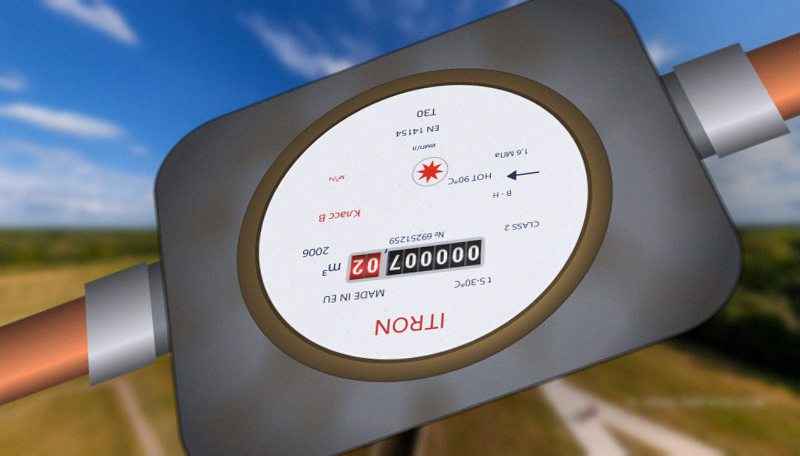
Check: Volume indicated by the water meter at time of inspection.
7.02 m³
